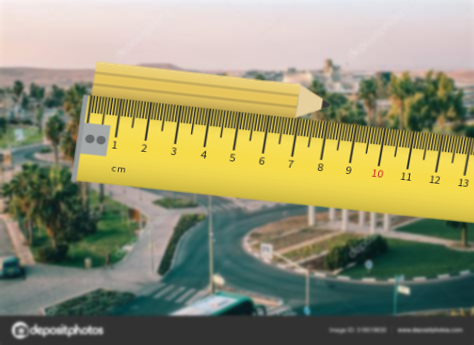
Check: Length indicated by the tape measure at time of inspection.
8 cm
